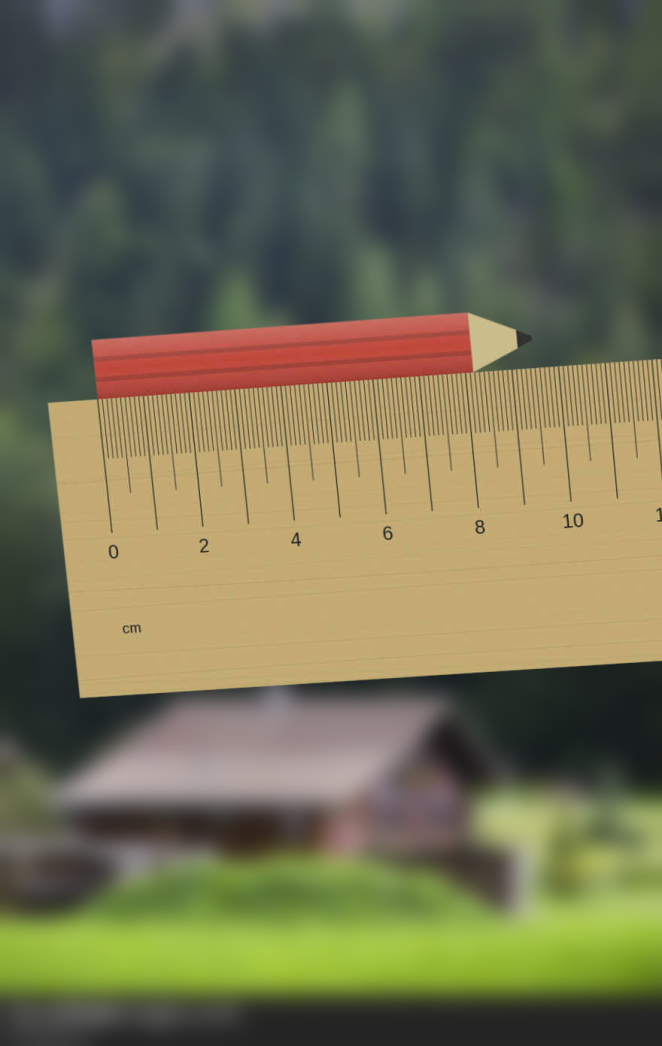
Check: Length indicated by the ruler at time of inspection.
9.5 cm
